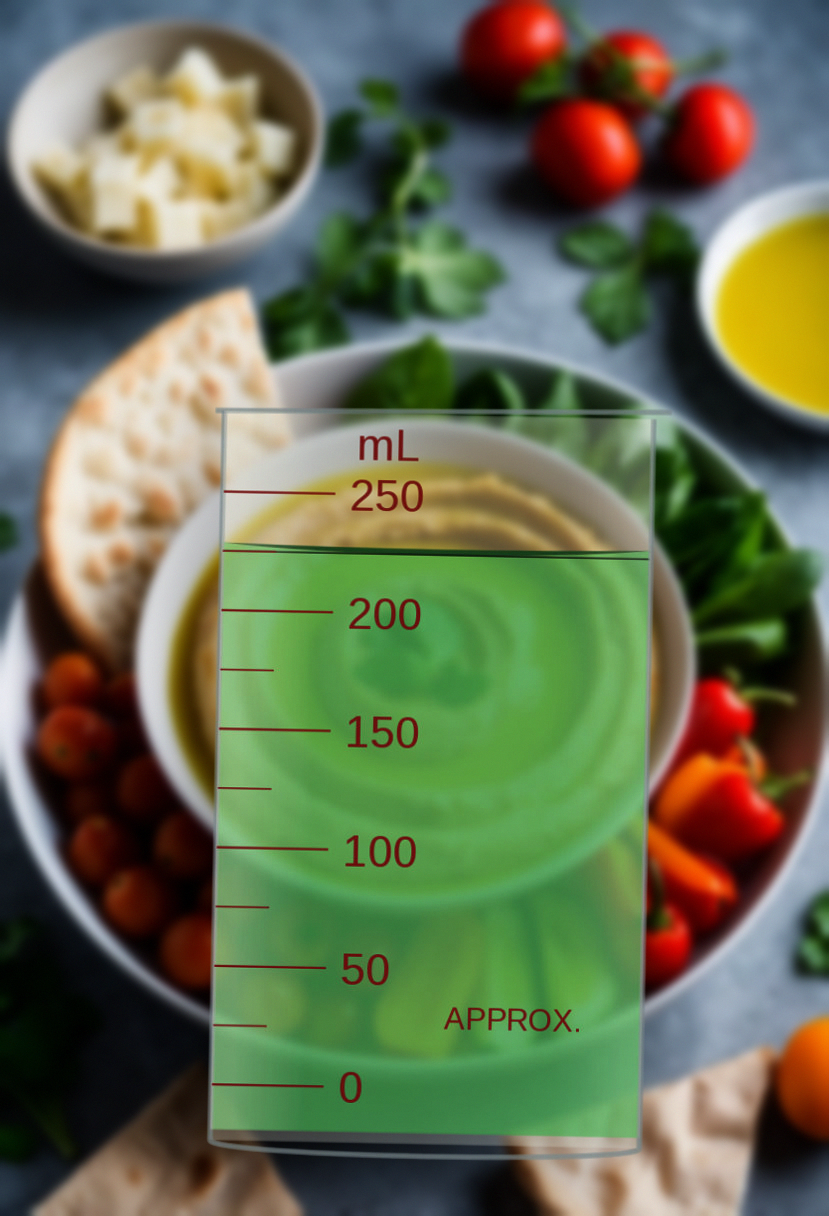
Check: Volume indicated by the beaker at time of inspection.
225 mL
